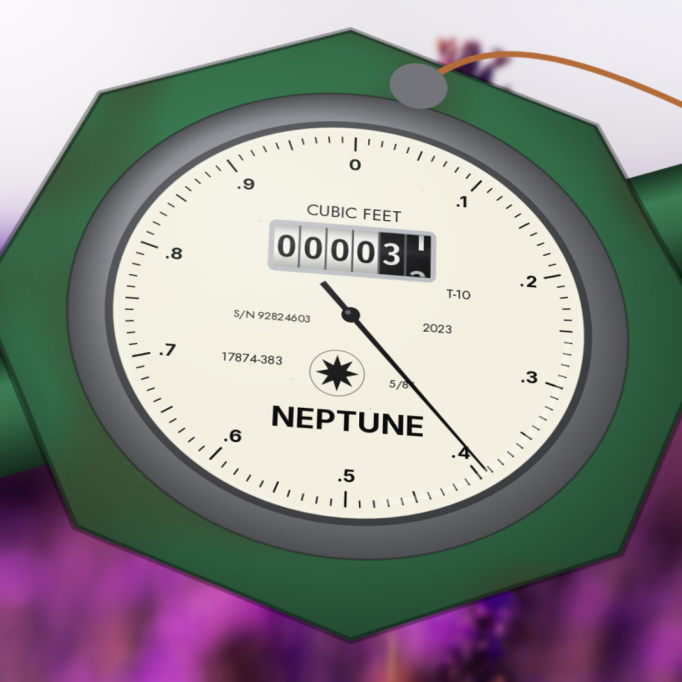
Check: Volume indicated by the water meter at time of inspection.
31.39 ft³
